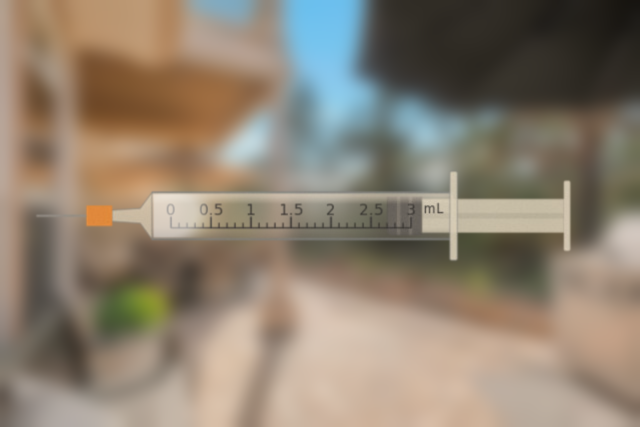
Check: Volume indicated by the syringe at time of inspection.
2.7 mL
